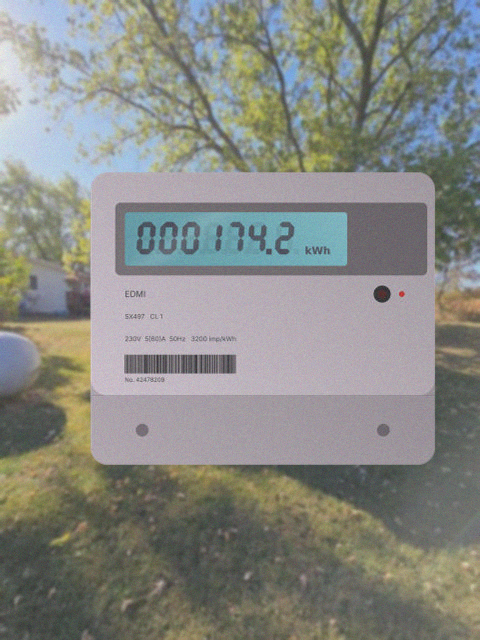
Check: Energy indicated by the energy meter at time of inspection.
174.2 kWh
